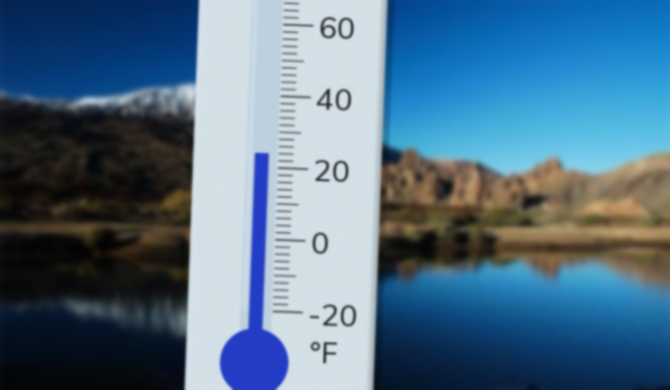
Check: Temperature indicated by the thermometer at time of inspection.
24 °F
